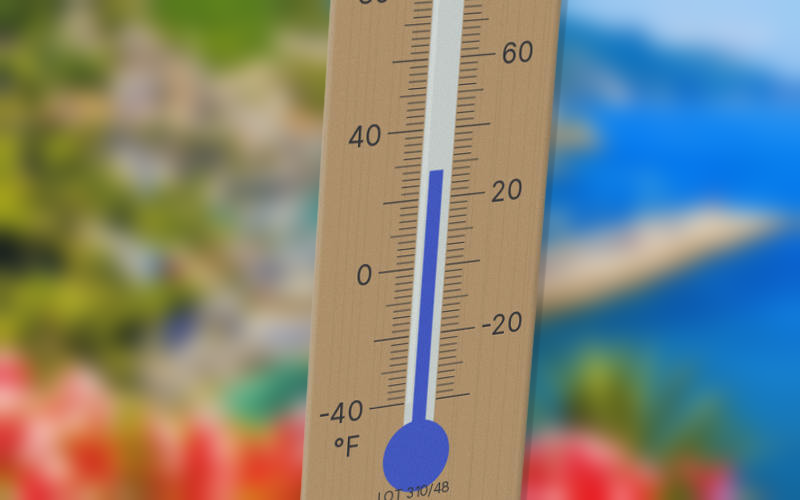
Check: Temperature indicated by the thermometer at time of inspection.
28 °F
